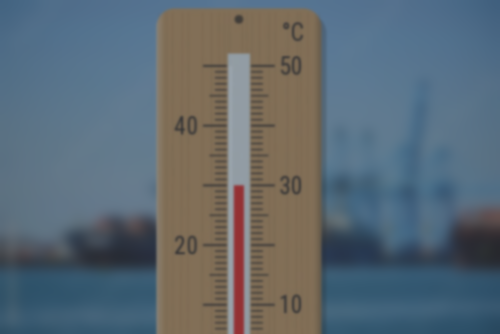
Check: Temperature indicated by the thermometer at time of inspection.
30 °C
